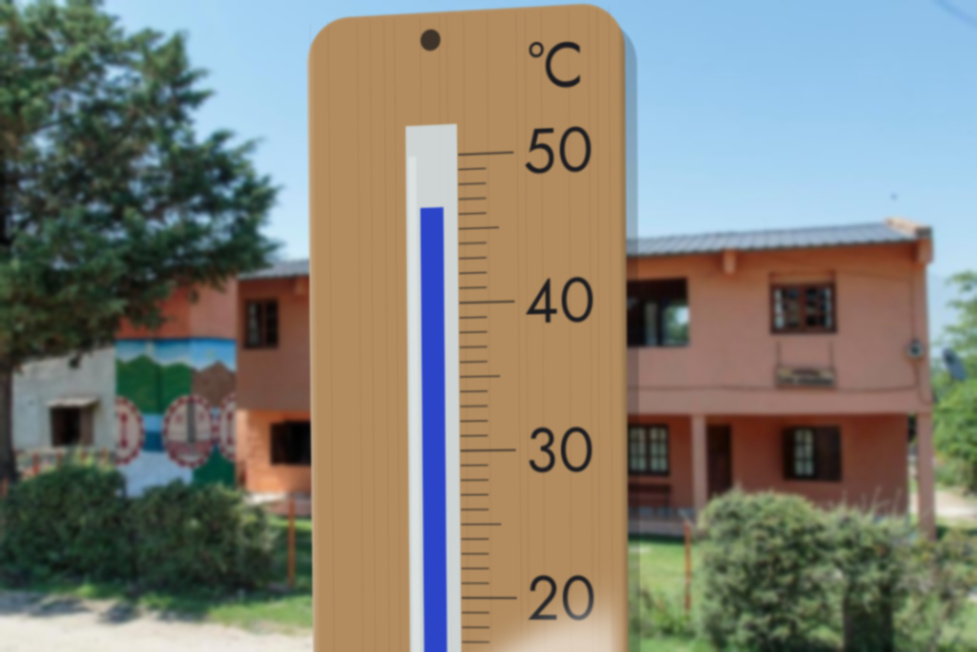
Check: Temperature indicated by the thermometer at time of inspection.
46.5 °C
